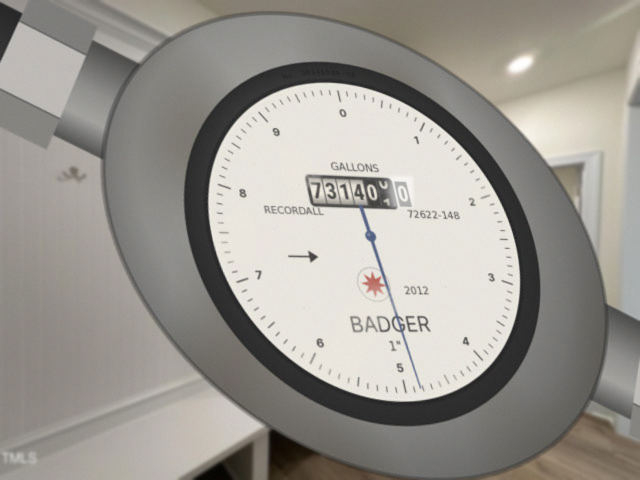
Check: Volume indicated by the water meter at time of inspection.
7314004.8 gal
